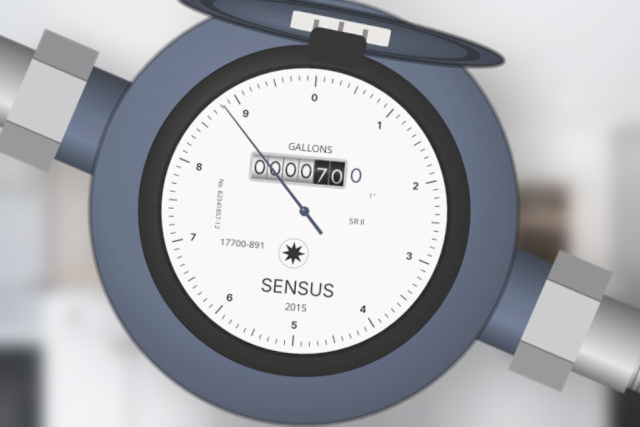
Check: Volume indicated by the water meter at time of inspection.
698.8 gal
